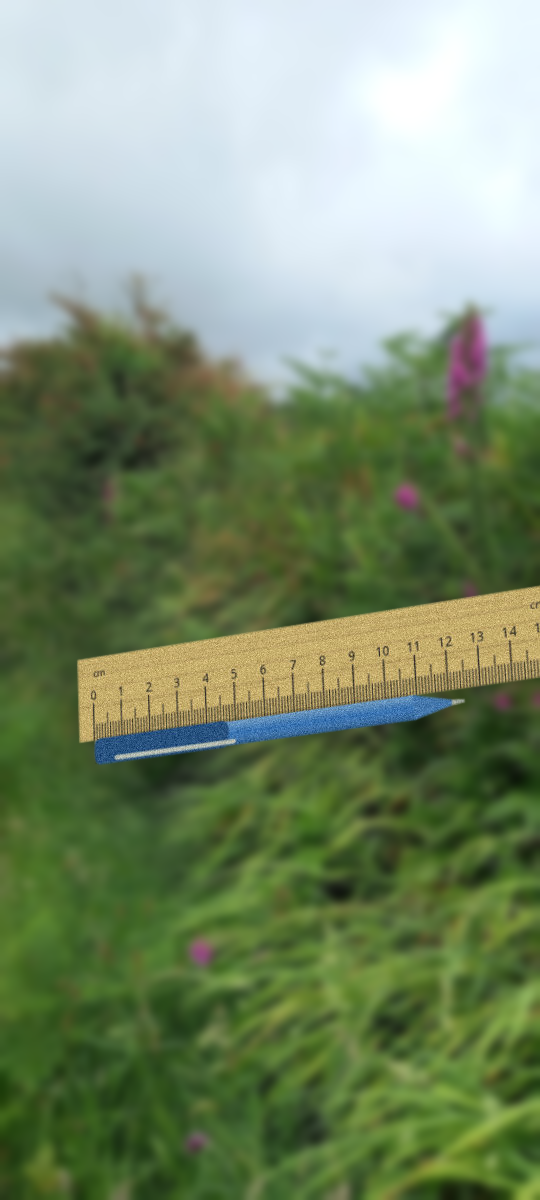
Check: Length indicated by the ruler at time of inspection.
12.5 cm
